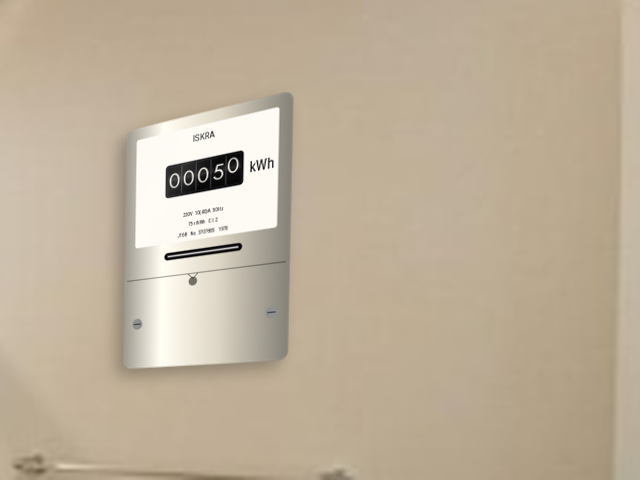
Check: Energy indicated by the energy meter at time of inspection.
50 kWh
